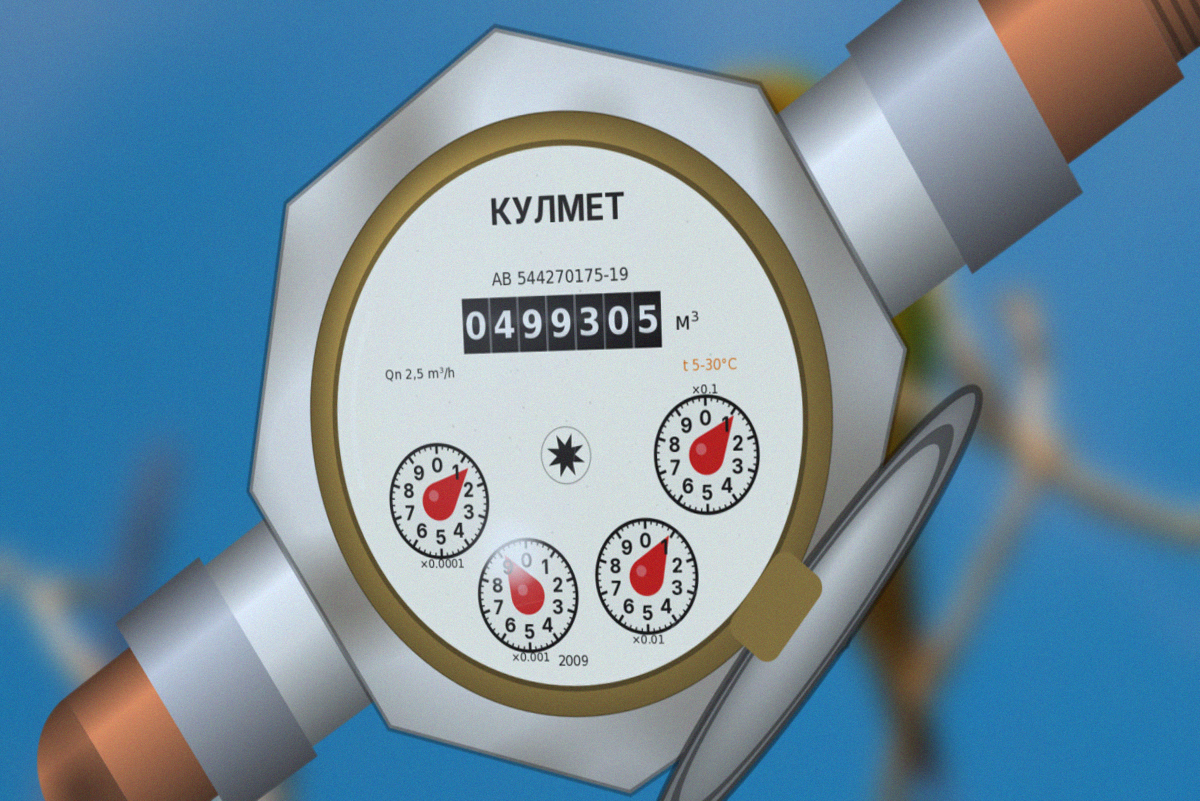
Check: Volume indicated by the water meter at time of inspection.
499305.1091 m³
